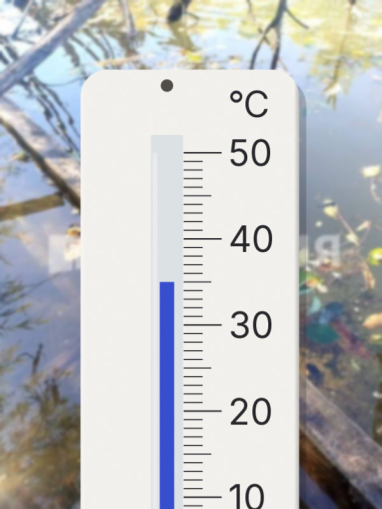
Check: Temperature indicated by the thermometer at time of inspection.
35 °C
